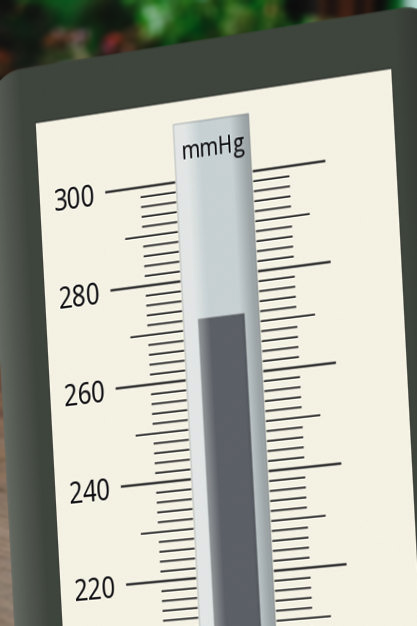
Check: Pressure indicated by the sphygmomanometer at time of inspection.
272 mmHg
